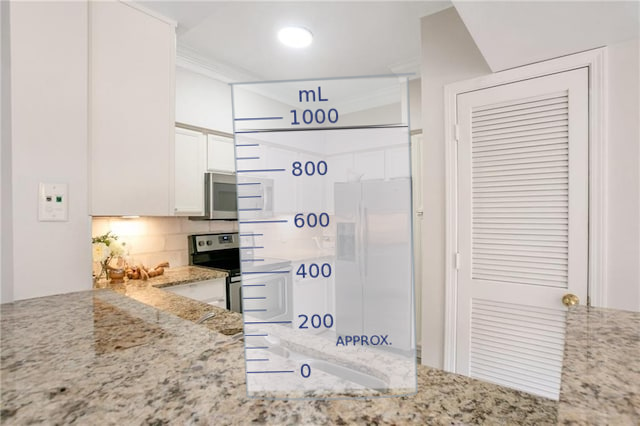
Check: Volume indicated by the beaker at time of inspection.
950 mL
